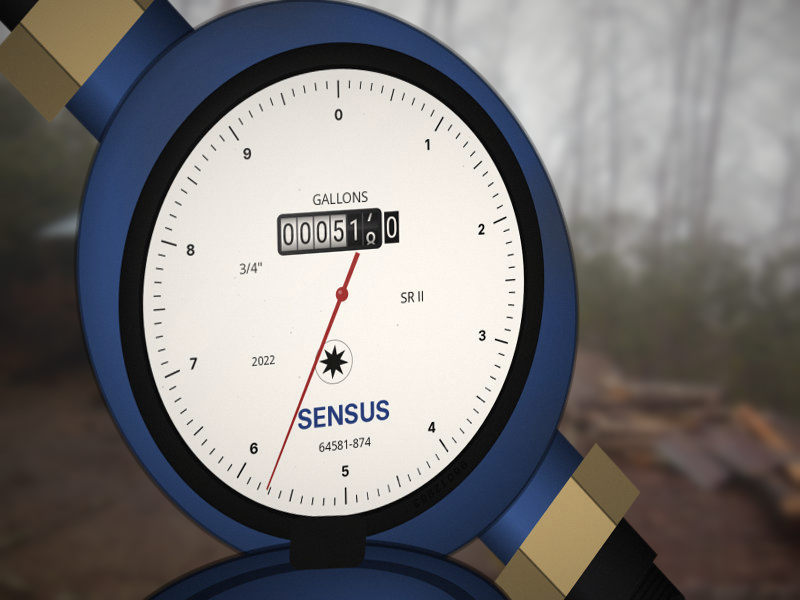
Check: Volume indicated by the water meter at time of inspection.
5175.7 gal
